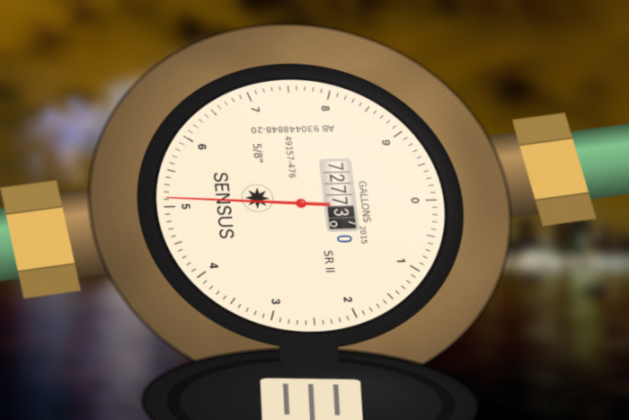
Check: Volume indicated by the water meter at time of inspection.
7277375.1 gal
